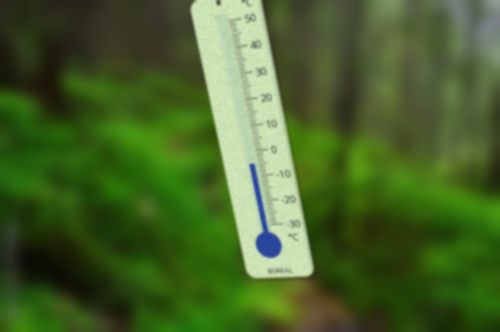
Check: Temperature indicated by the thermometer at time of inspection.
-5 °C
